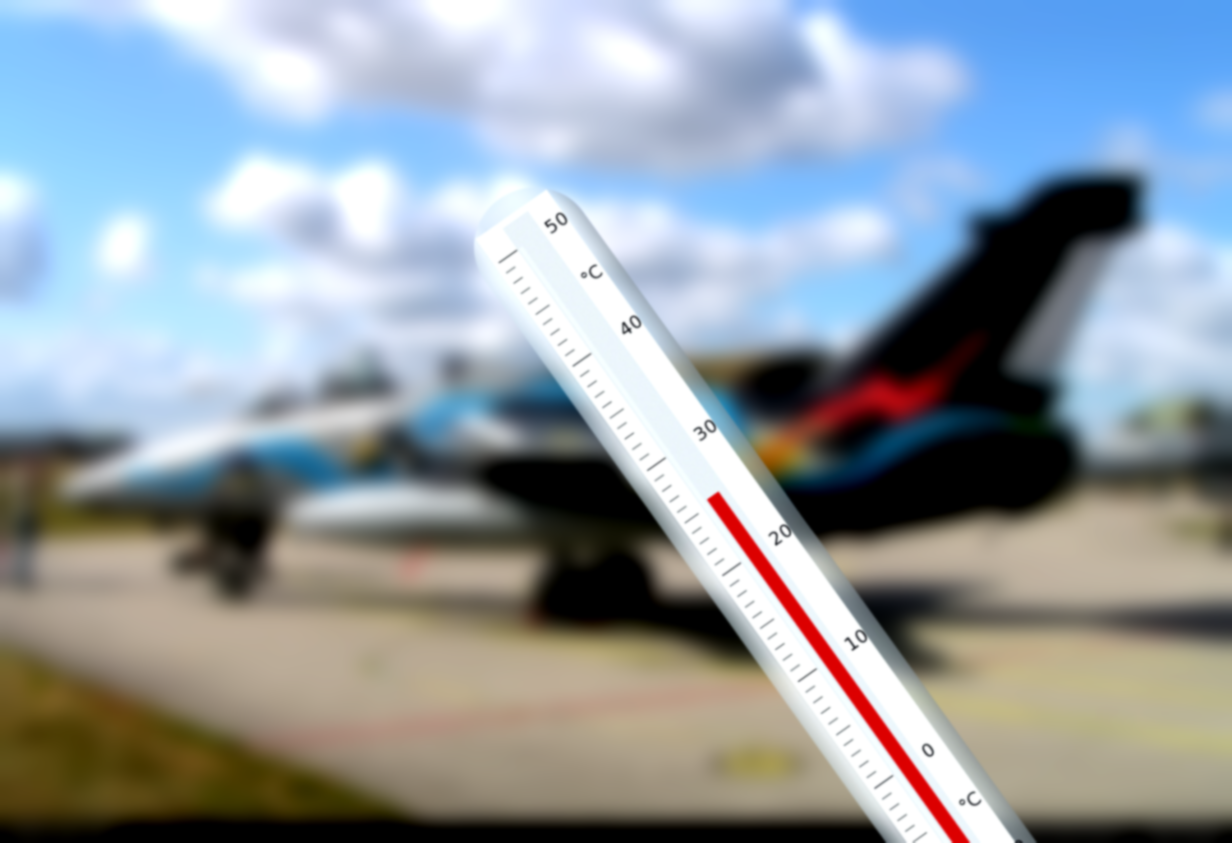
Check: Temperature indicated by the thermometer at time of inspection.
25.5 °C
